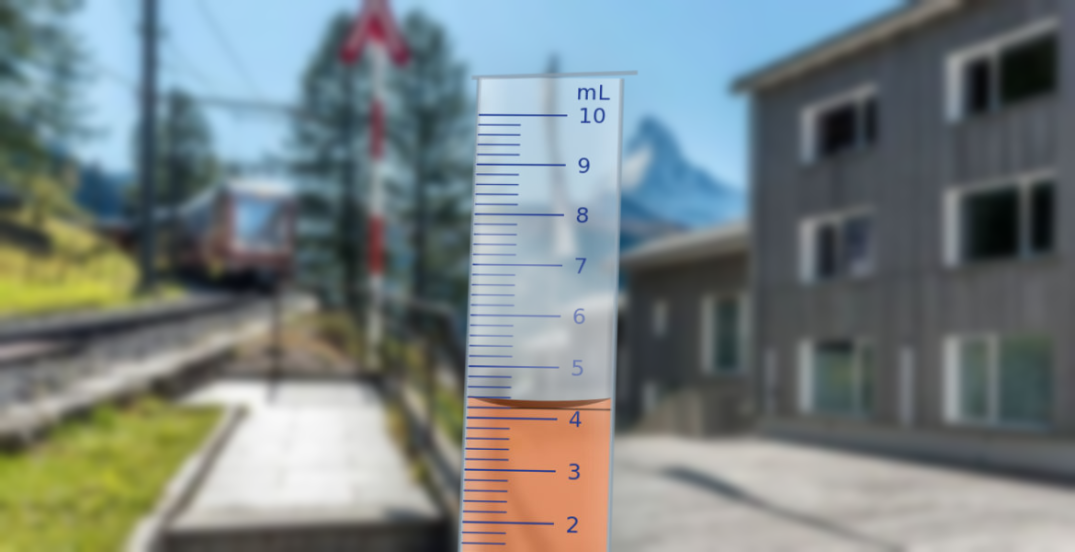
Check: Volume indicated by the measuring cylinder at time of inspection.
4.2 mL
